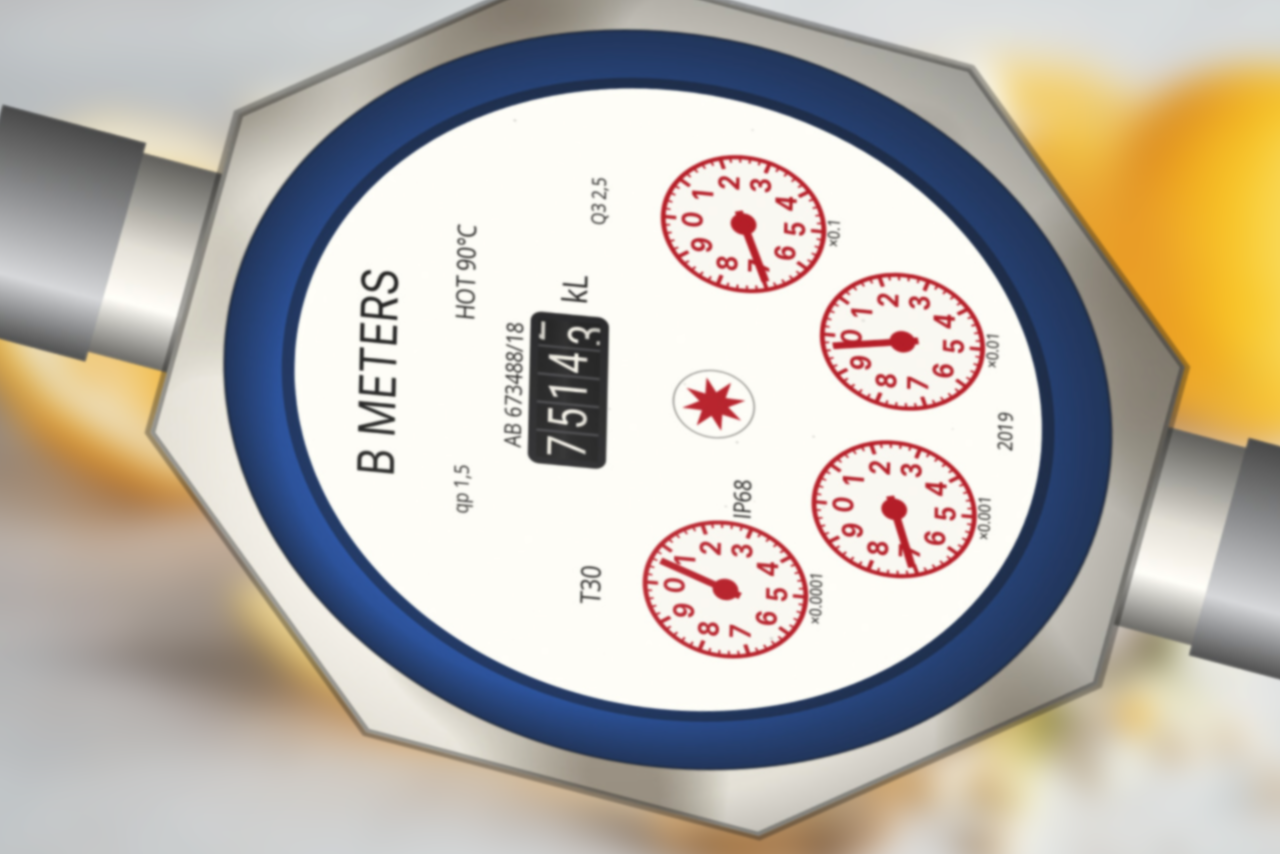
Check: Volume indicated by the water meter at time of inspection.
75142.6970 kL
